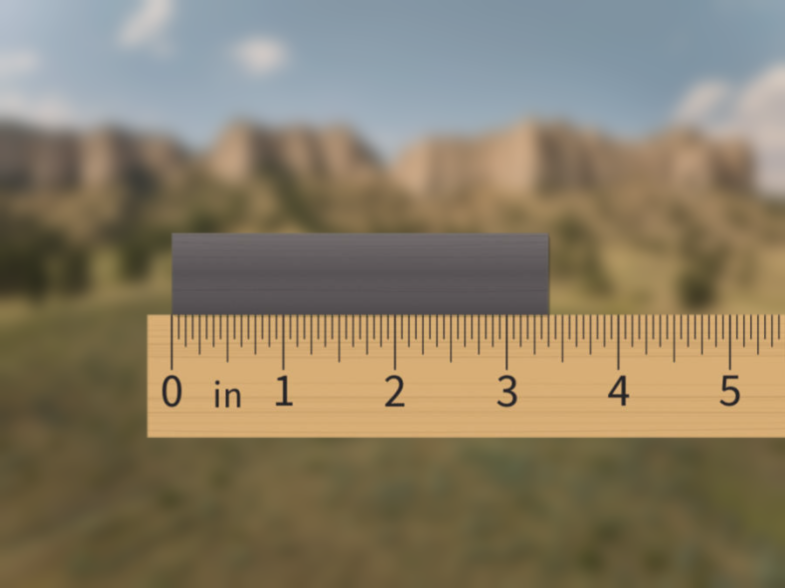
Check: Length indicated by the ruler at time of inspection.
3.375 in
